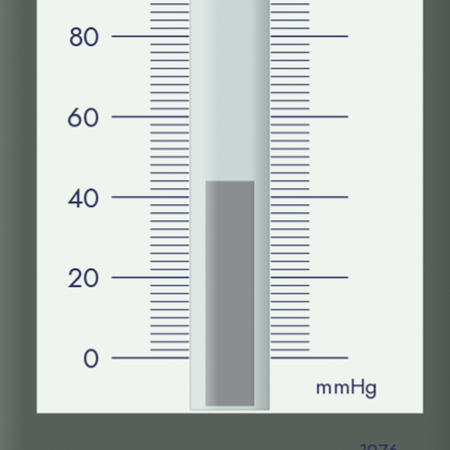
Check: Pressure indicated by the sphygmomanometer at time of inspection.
44 mmHg
